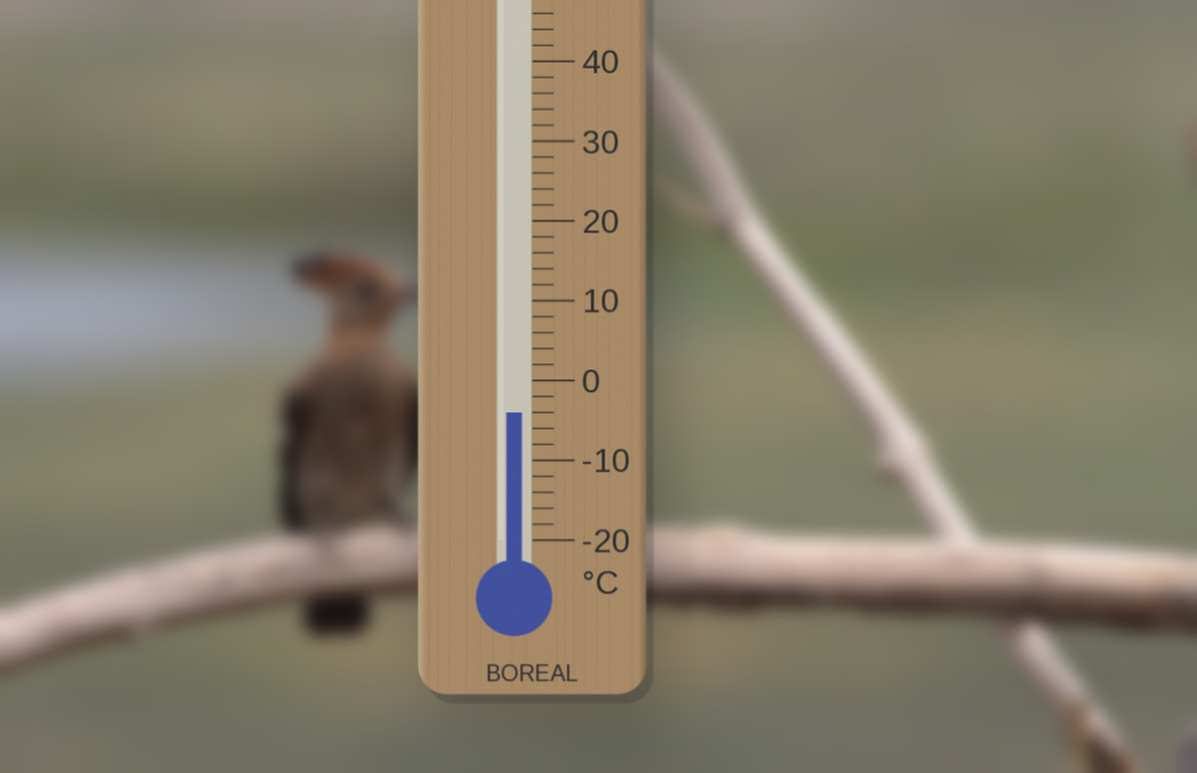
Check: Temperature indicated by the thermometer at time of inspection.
-4 °C
